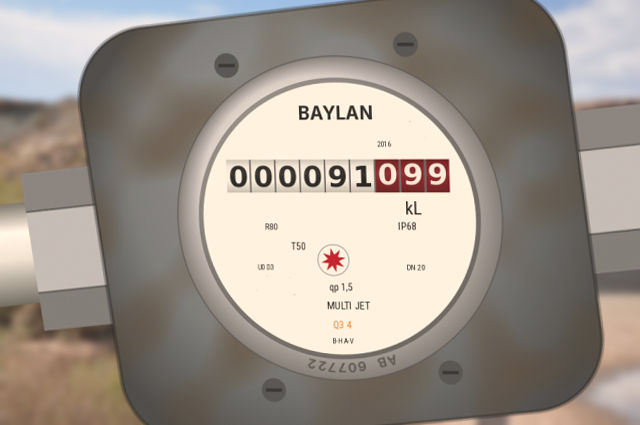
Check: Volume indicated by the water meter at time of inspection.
91.099 kL
